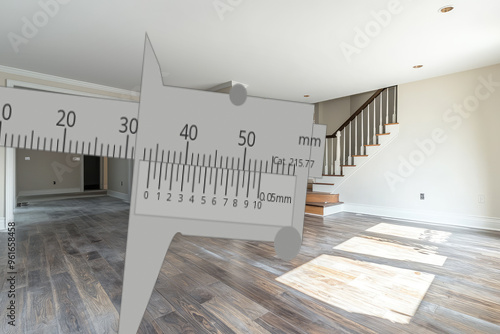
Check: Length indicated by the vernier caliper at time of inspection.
34.0 mm
